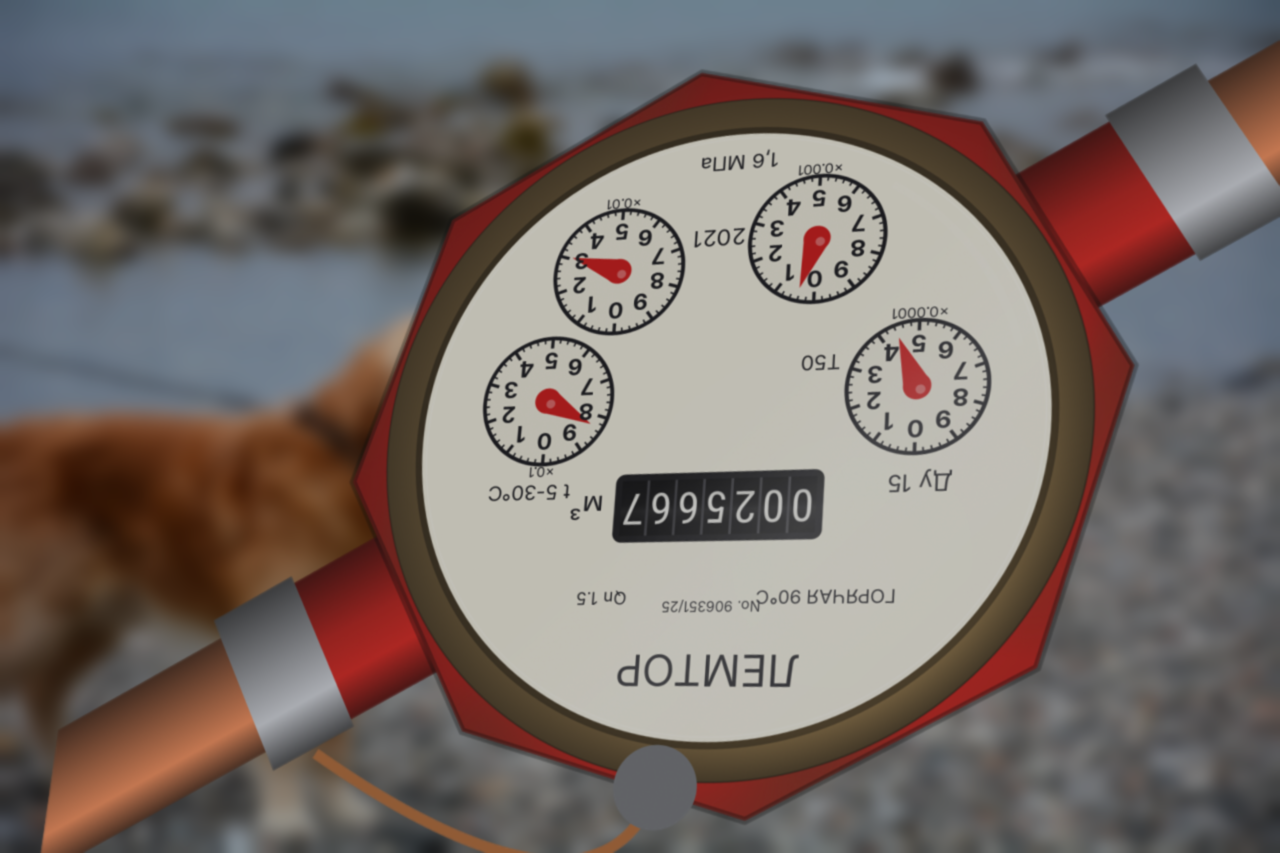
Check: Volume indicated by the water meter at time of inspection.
25667.8304 m³
